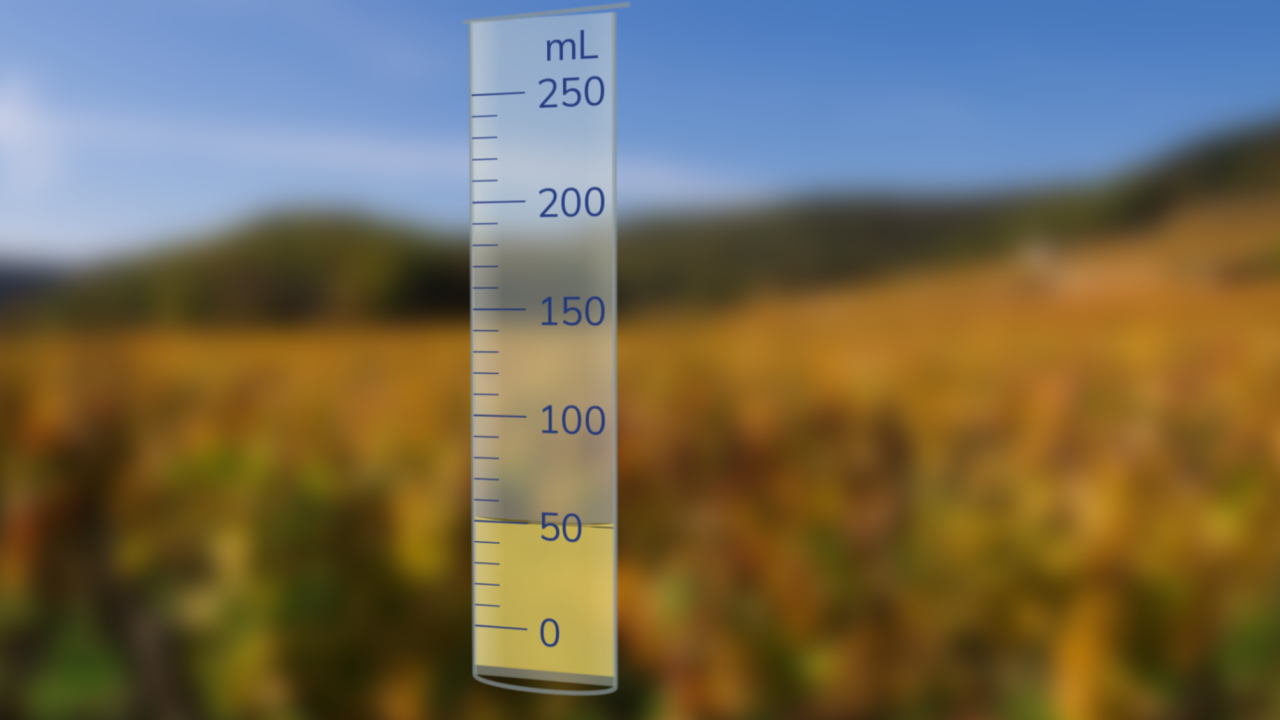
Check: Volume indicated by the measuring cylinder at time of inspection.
50 mL
